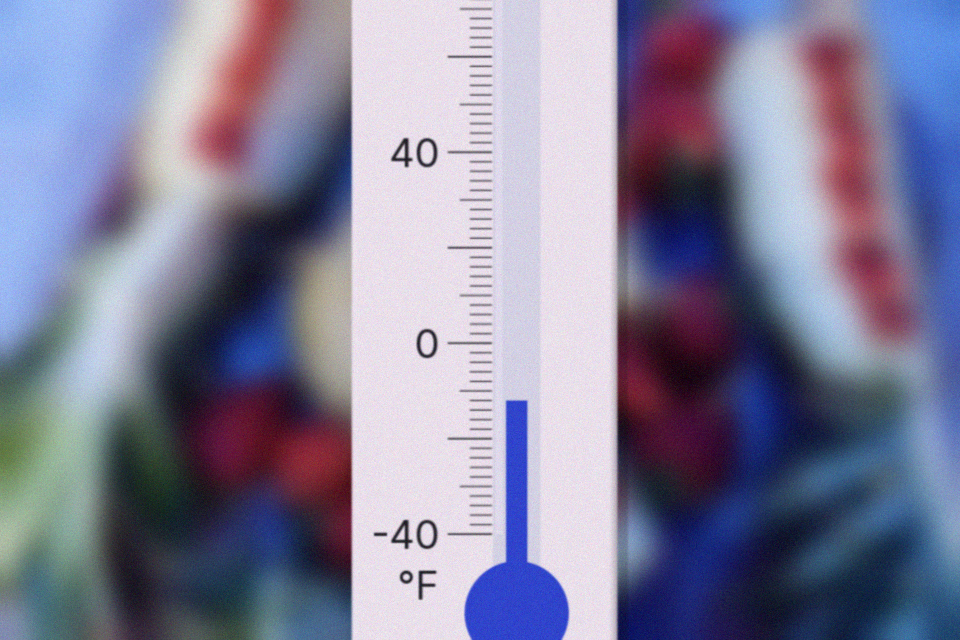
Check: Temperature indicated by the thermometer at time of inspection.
-12 °F
